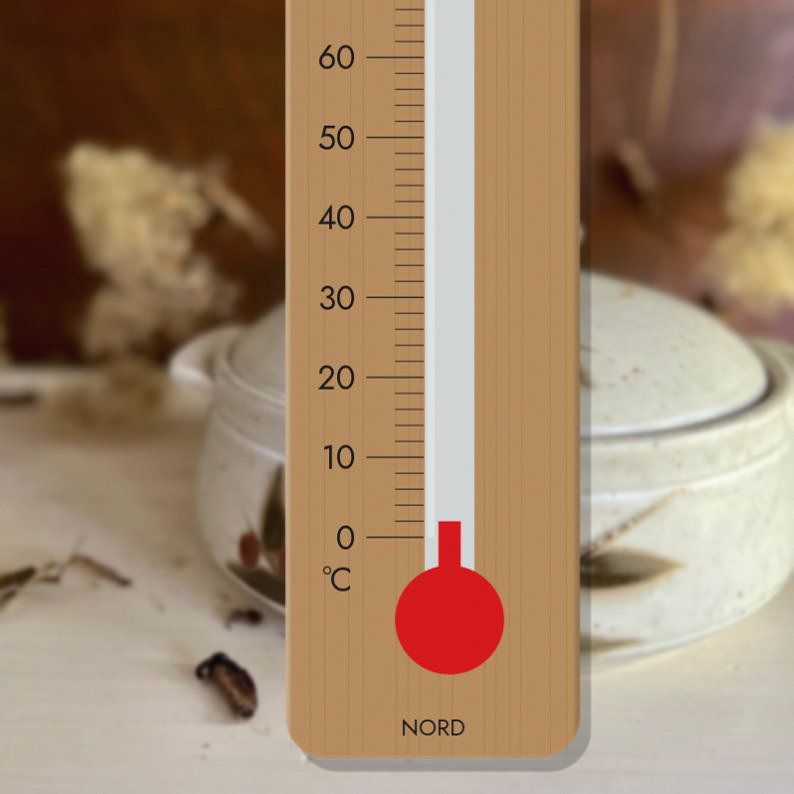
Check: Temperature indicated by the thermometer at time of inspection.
2 °C
